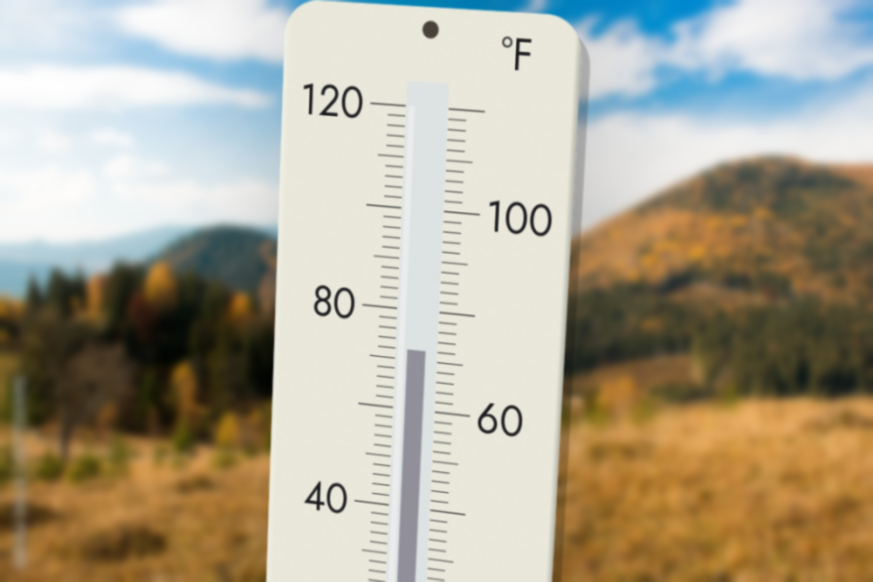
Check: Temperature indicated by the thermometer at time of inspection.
72 °F
